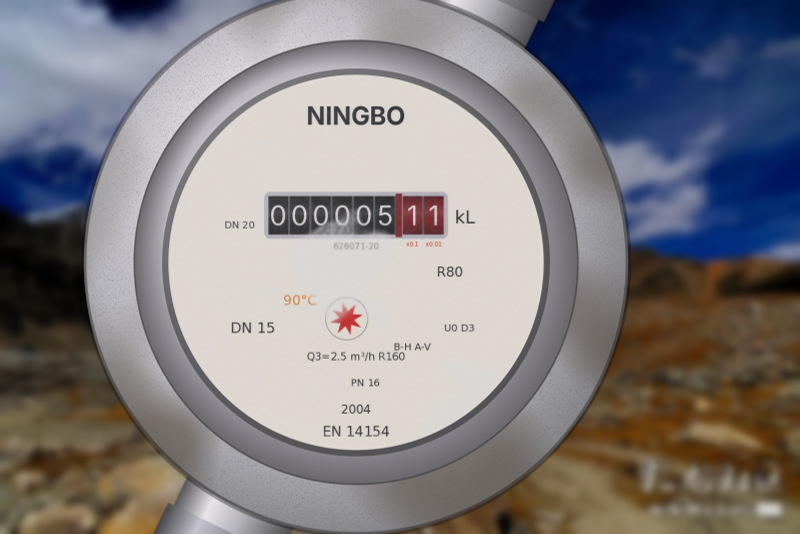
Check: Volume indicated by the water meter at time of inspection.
5.11 kL
